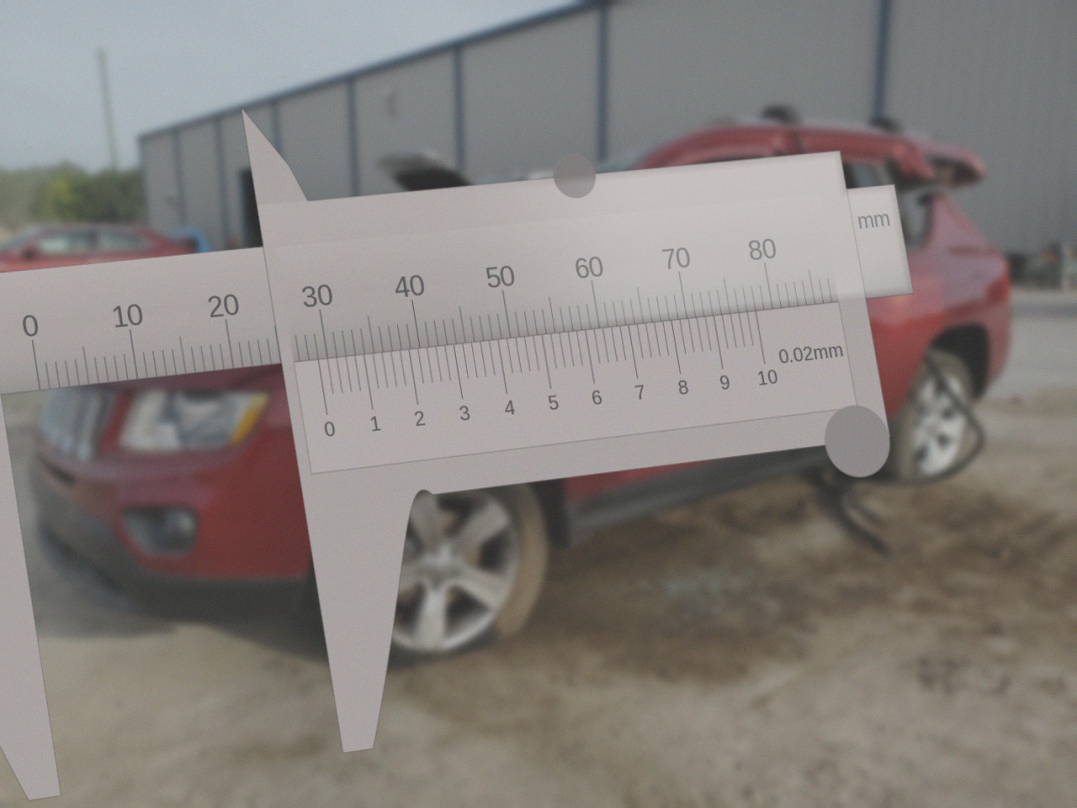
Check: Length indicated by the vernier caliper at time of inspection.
29.0 mm
